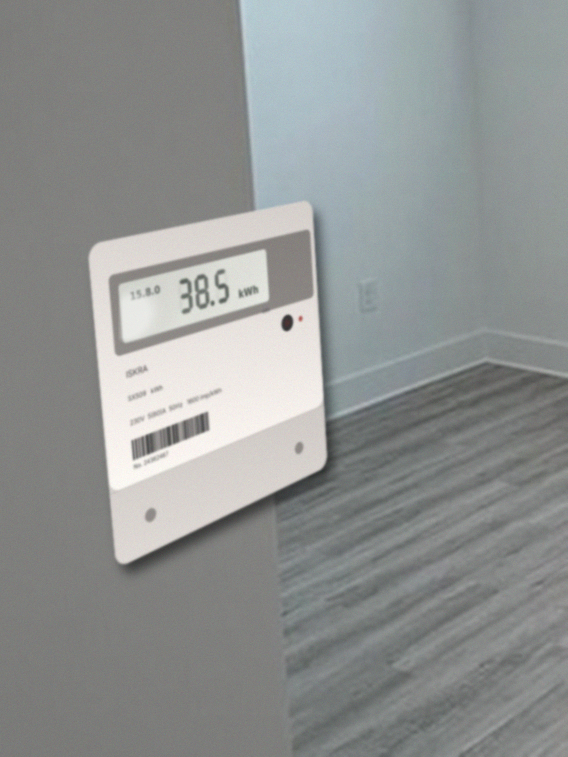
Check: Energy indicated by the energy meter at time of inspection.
38.5 kWh
